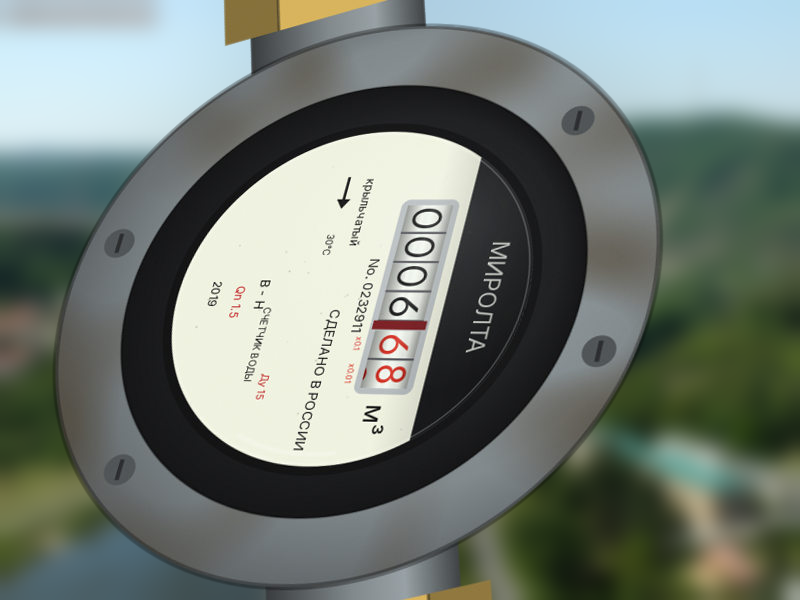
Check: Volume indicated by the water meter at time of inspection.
6.68 m³
